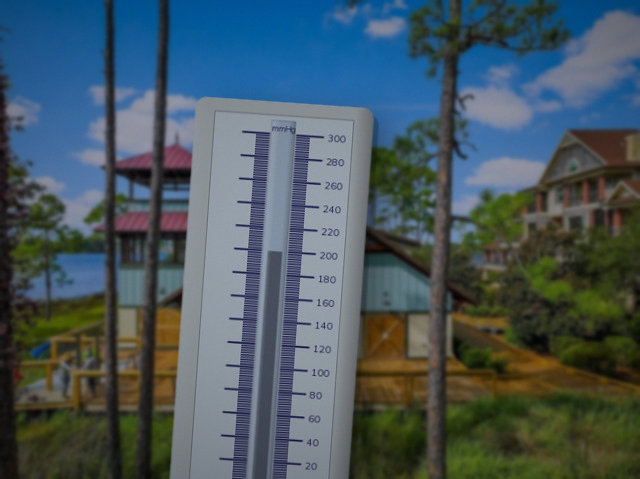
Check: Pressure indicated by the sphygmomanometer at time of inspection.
200 mmHg
